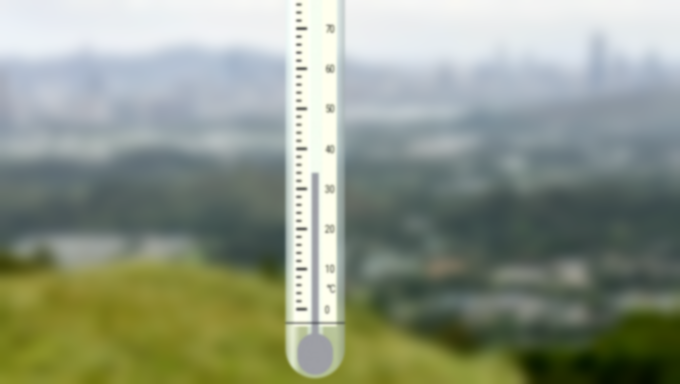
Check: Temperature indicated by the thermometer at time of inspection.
34 °C
